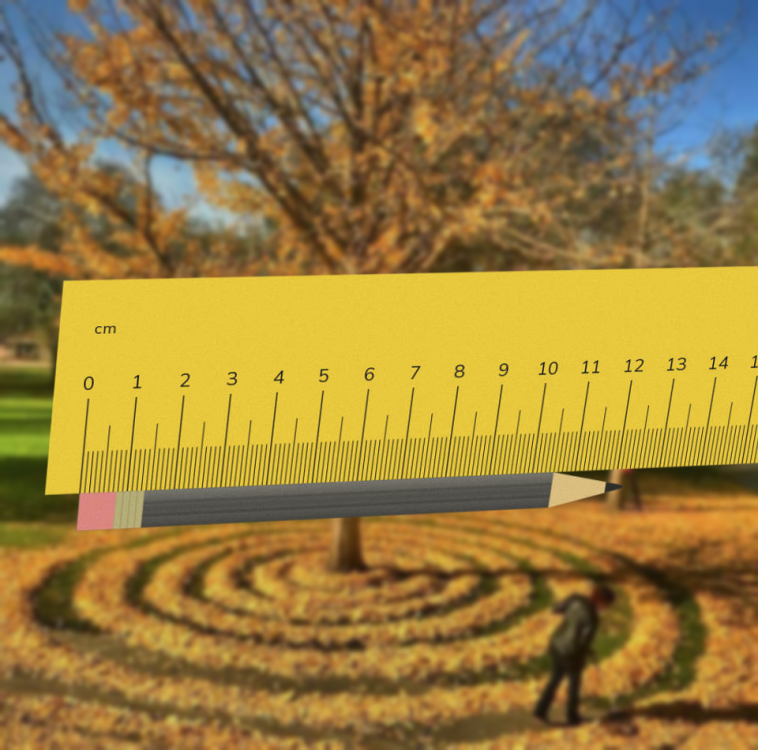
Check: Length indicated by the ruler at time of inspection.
12.2 cm
